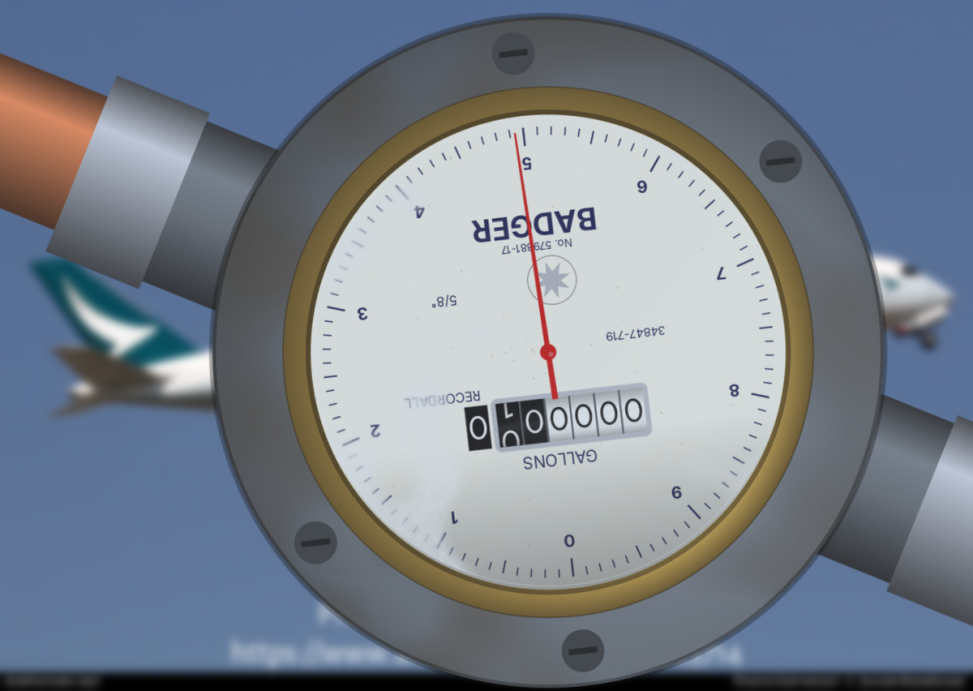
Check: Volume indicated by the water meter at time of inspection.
4.9 gal
